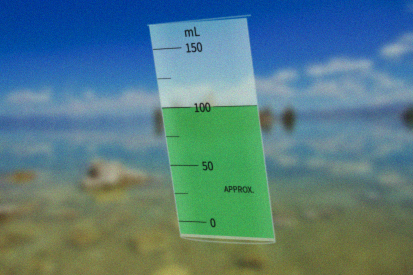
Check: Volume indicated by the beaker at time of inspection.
100 mL
